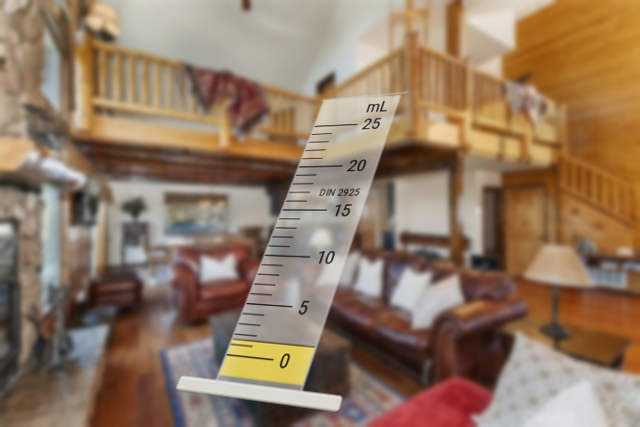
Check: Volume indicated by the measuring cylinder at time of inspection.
1.5 mL
